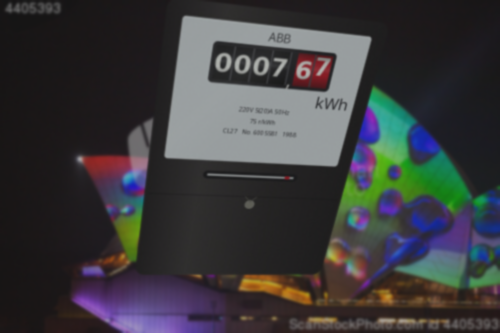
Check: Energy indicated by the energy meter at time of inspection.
7.67 kWh
